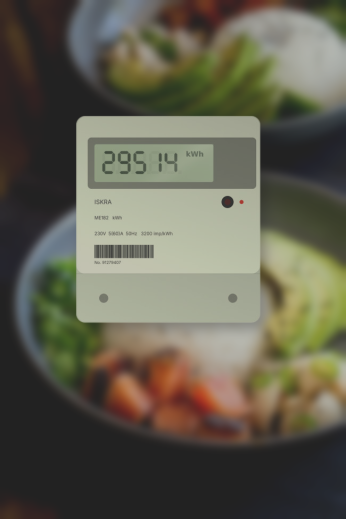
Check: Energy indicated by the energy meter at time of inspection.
29514 kWh
